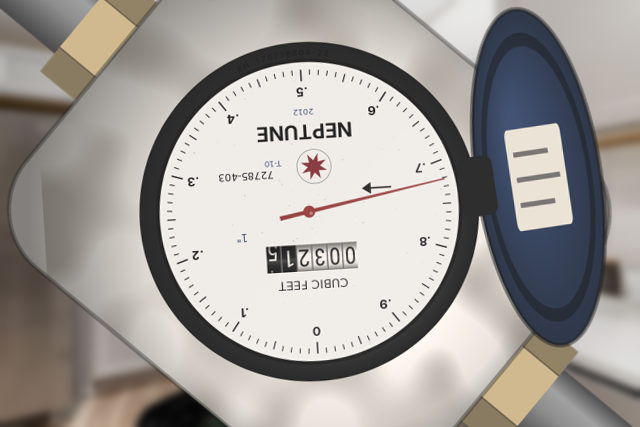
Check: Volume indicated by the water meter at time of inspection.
3214.72 ft³
